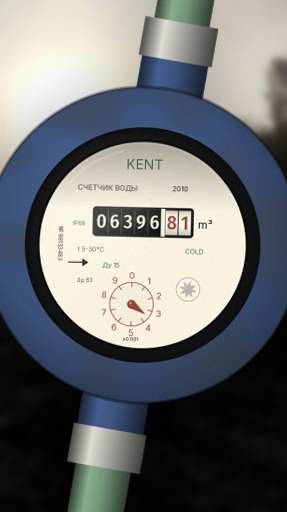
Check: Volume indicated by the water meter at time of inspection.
6396.813 m³
